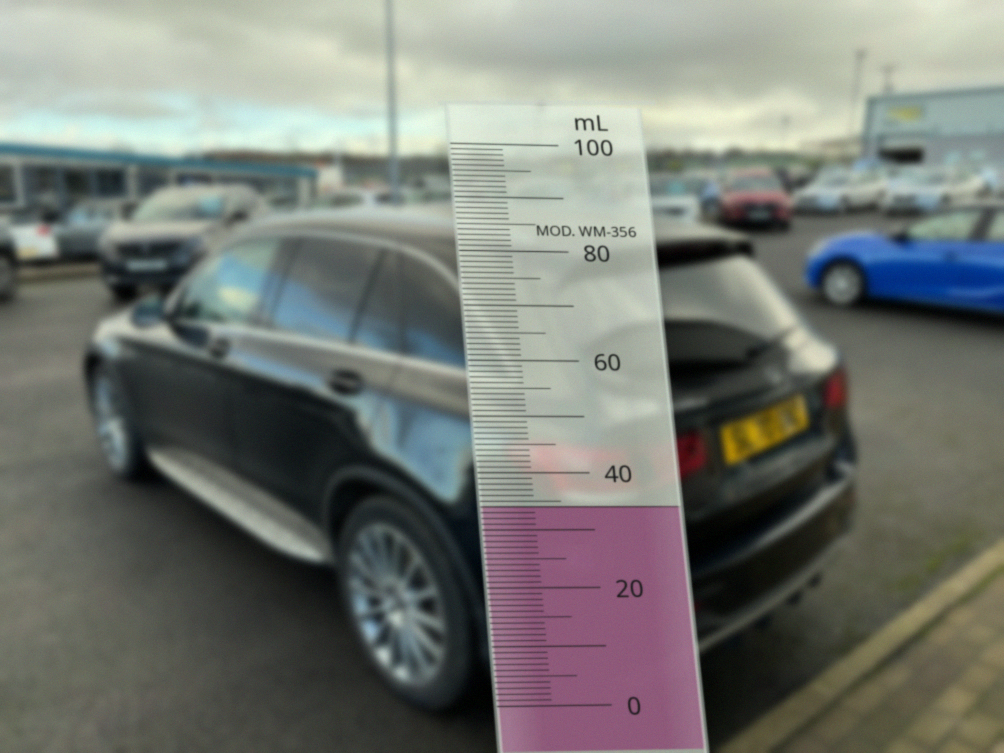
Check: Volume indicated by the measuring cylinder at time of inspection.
34 mL
